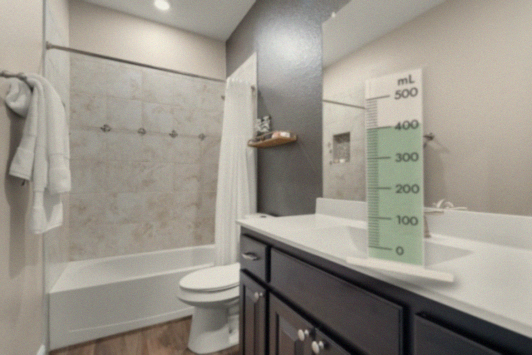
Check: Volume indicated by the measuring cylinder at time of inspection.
400 mL
